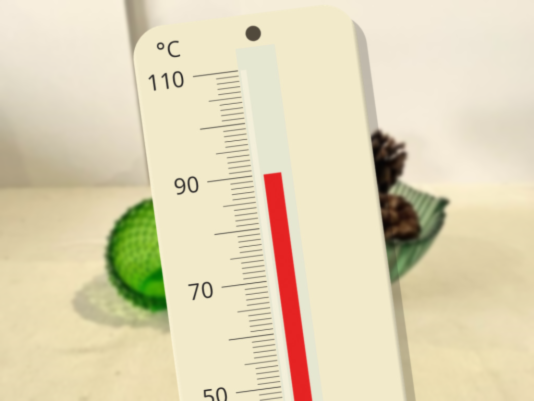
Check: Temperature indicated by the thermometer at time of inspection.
90 °C
